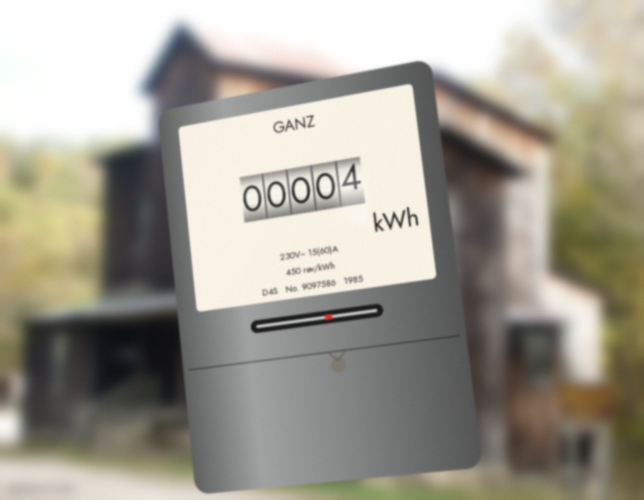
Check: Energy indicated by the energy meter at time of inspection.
4 kWh
